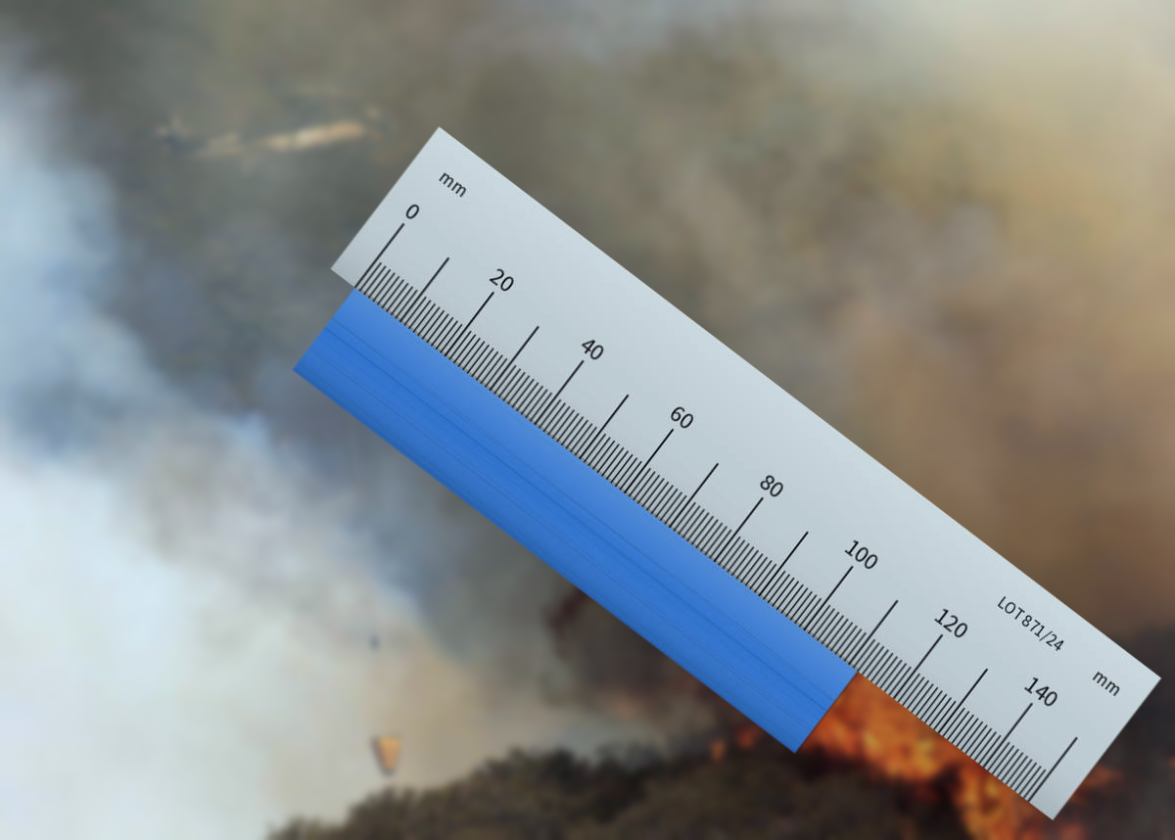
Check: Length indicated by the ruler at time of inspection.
112 mm
